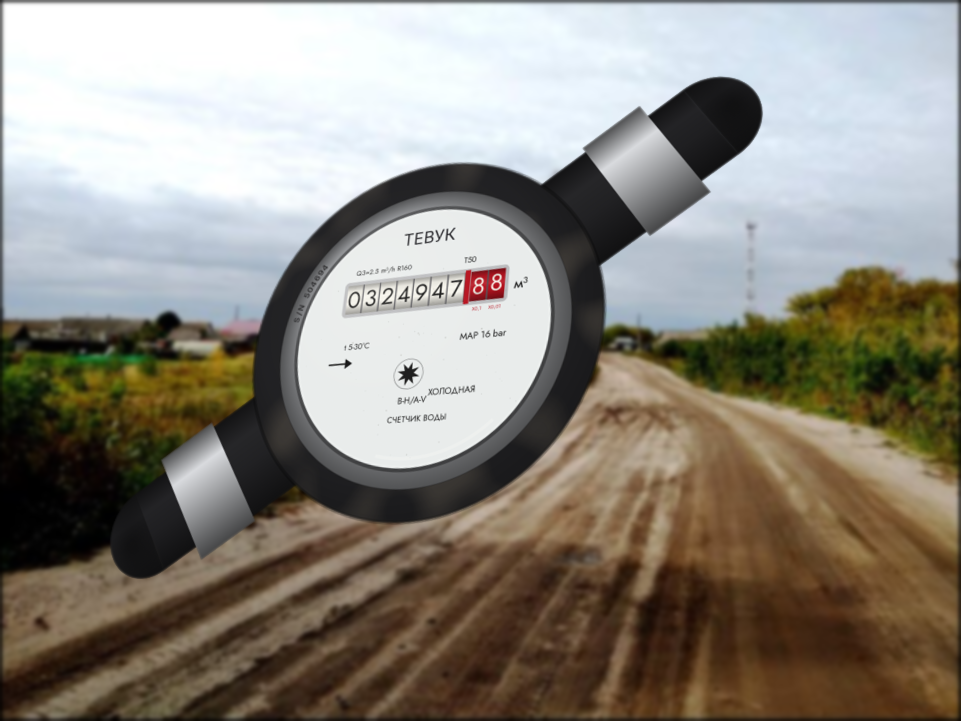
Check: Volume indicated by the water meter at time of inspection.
324947.88 m³
